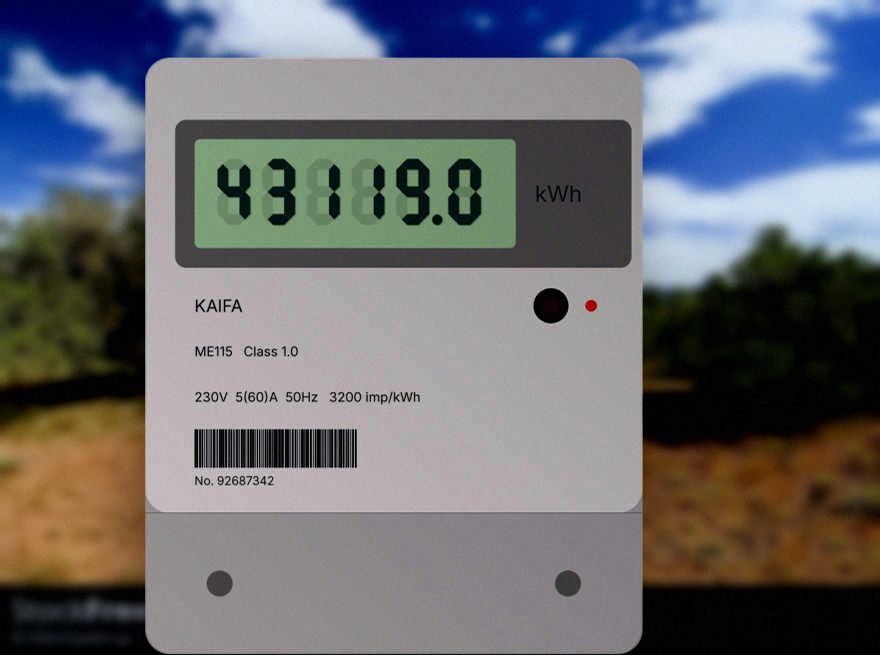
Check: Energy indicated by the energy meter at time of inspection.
43119.0 kWh
